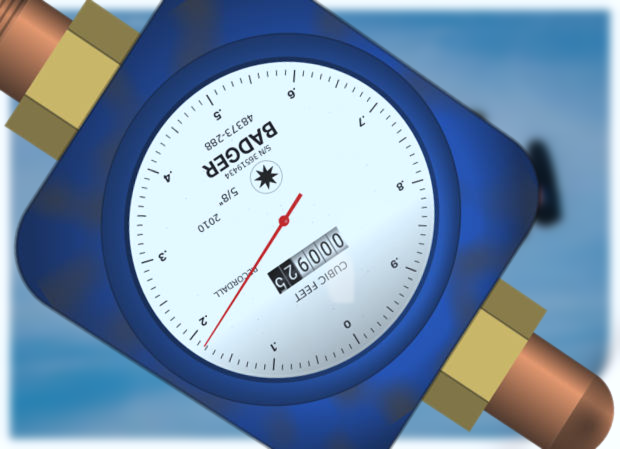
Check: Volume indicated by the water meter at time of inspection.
925.18 ft³
